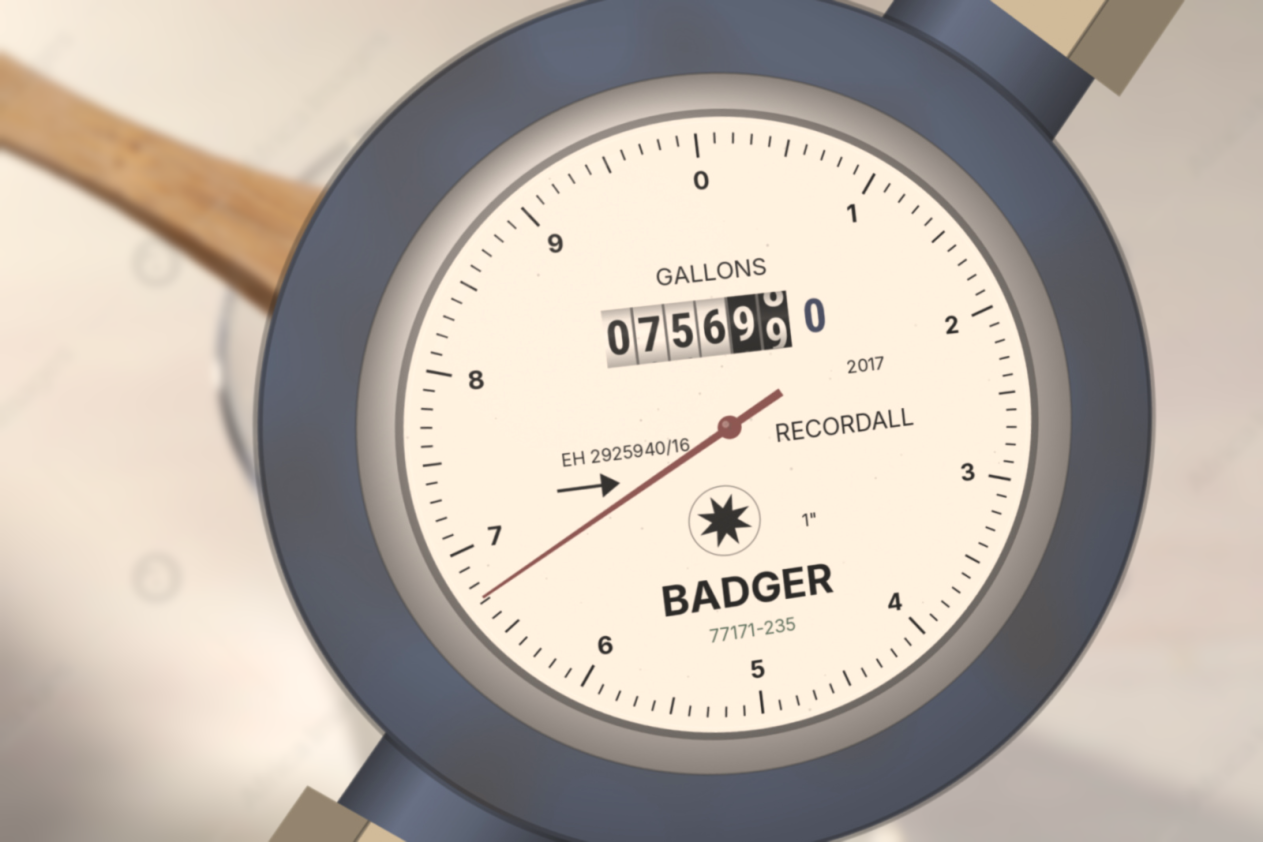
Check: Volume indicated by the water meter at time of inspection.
756986.7 gal
